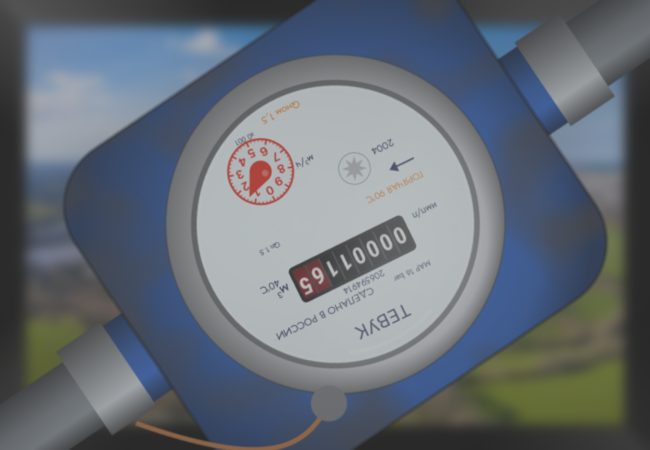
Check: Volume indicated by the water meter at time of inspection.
11.651 m³
